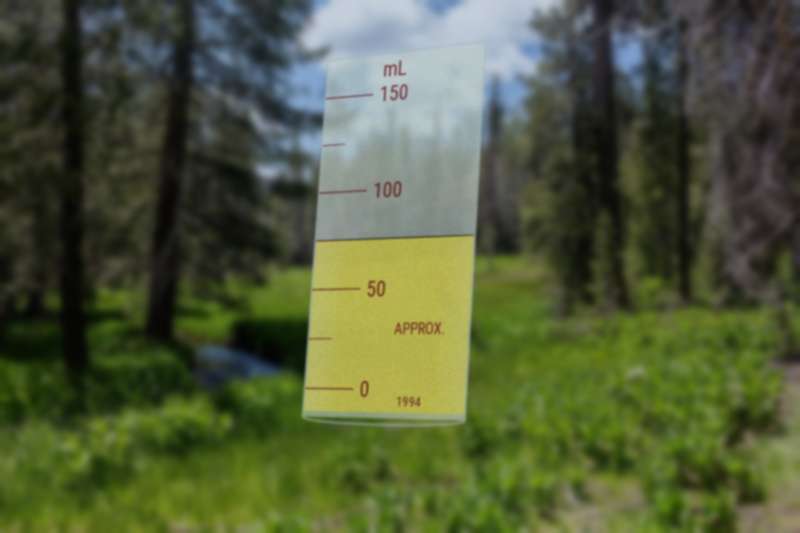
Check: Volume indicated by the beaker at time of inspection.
75 mL
